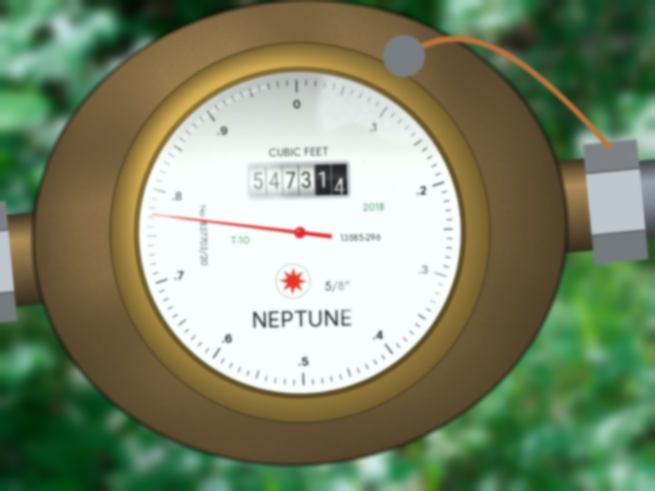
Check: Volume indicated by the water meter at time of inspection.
547313.77 ft³
